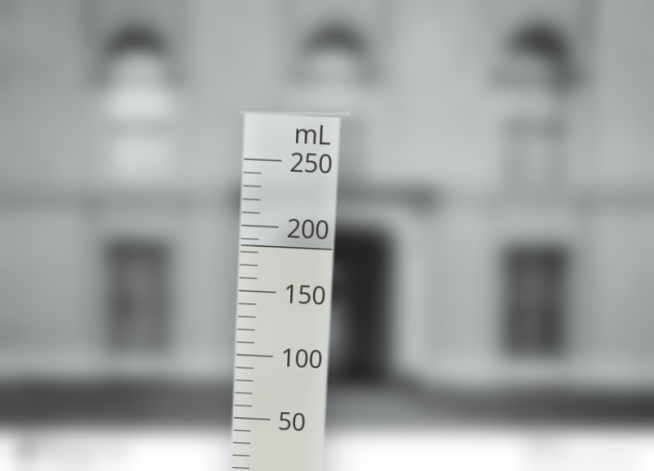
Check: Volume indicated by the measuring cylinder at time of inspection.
185 mL
